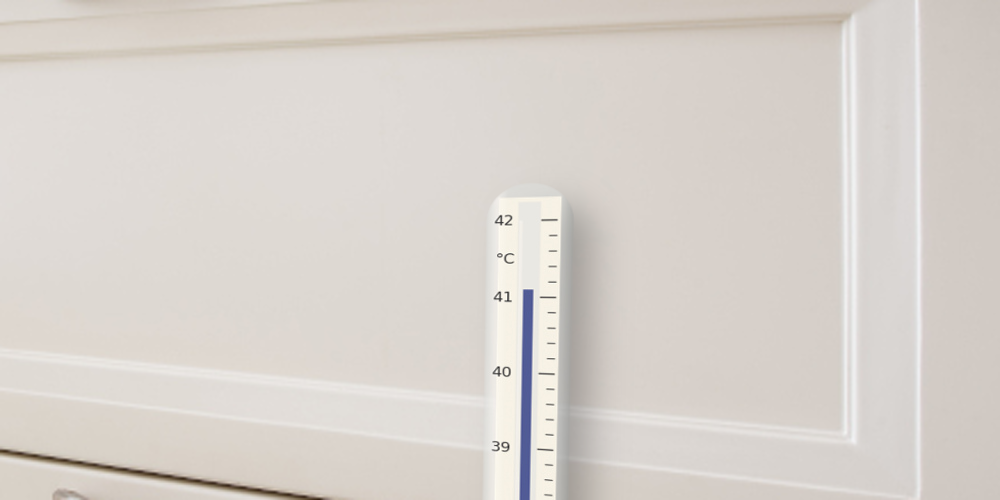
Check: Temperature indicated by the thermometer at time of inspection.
41.1 °C
